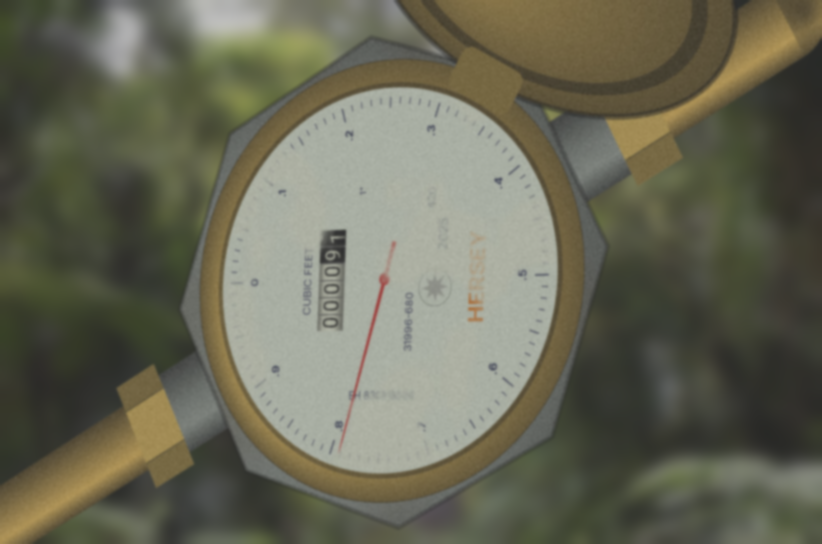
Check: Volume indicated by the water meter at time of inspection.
90.79 ft³
